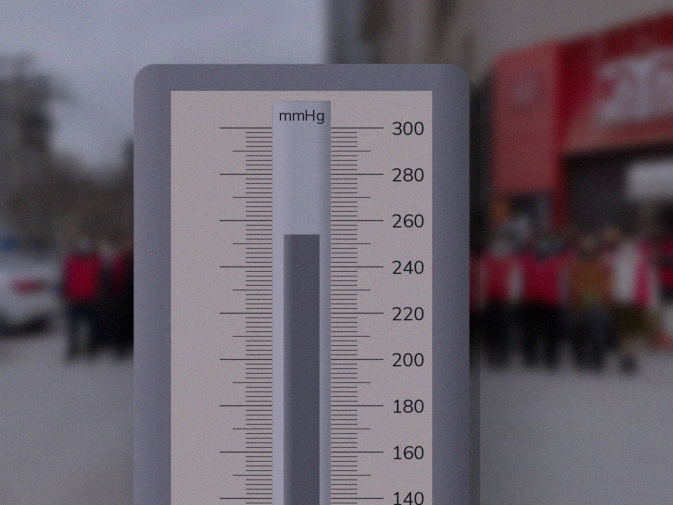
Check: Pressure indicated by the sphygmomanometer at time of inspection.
254 mmHg
